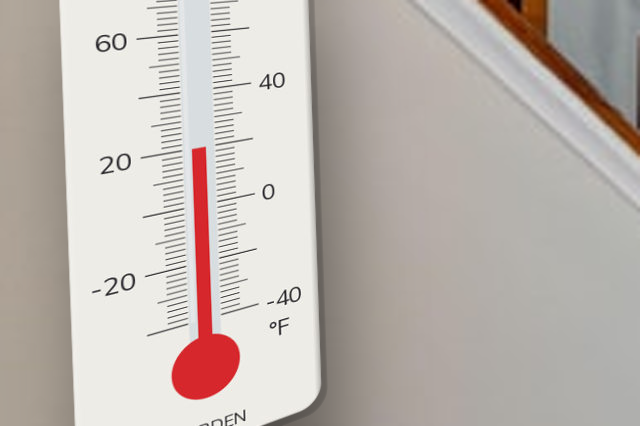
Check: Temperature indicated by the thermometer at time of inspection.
20 °F
